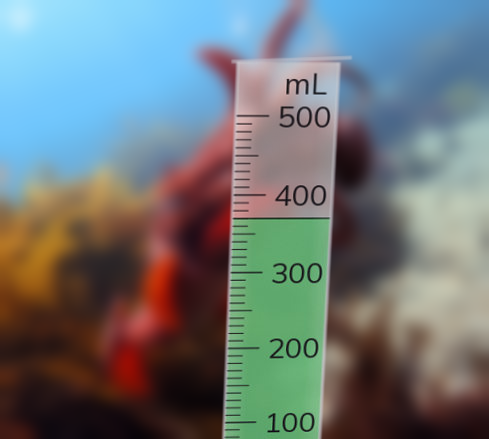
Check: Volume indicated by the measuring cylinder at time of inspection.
370 mL
